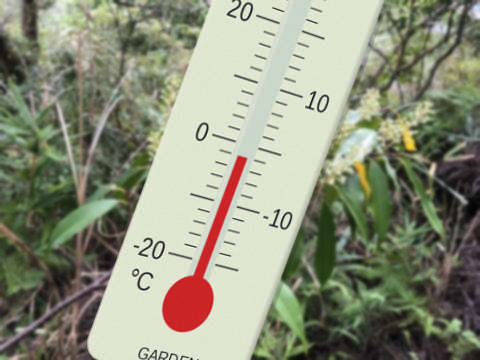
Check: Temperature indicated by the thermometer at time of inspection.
-2 °C
